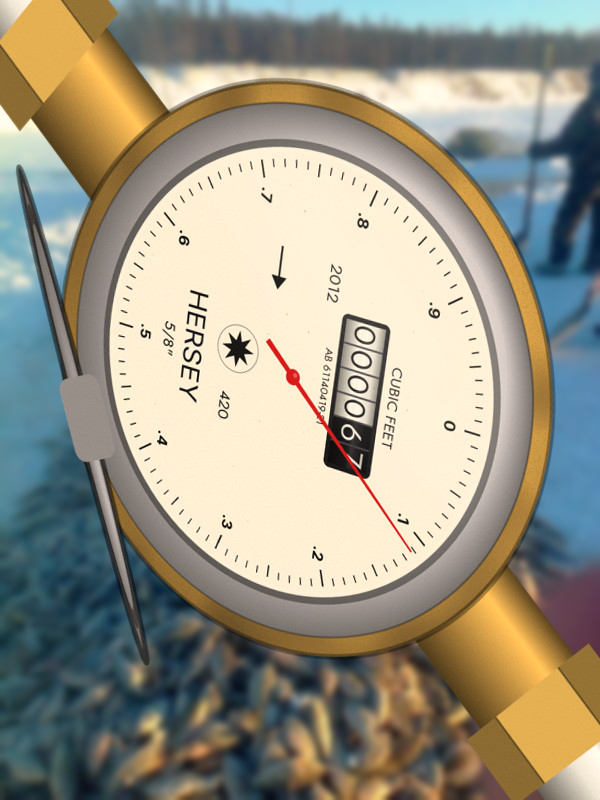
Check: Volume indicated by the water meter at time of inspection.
67.11 ft³
